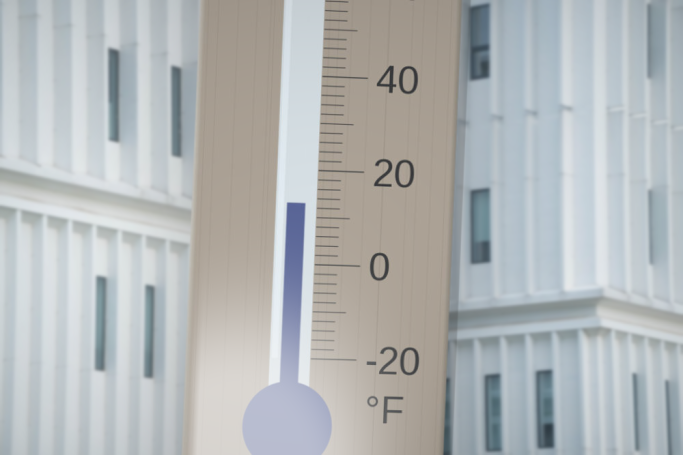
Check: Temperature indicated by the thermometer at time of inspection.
13 °F
